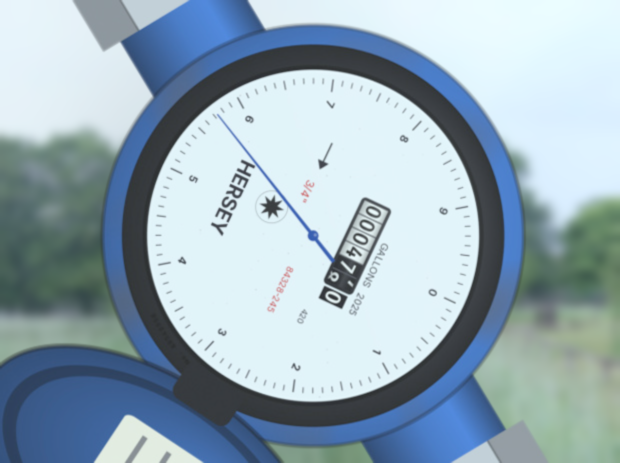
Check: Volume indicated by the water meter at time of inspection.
4775.7 gal
